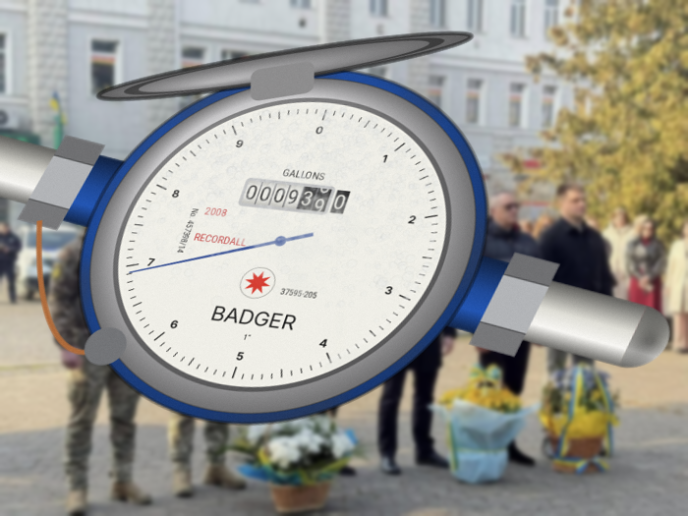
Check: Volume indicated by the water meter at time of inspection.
9386.9 gal
